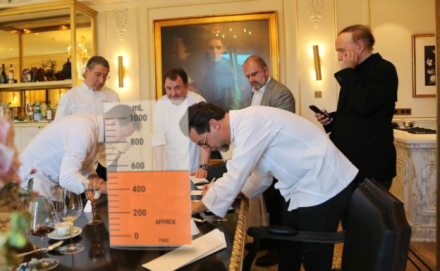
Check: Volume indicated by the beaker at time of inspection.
550 mL
